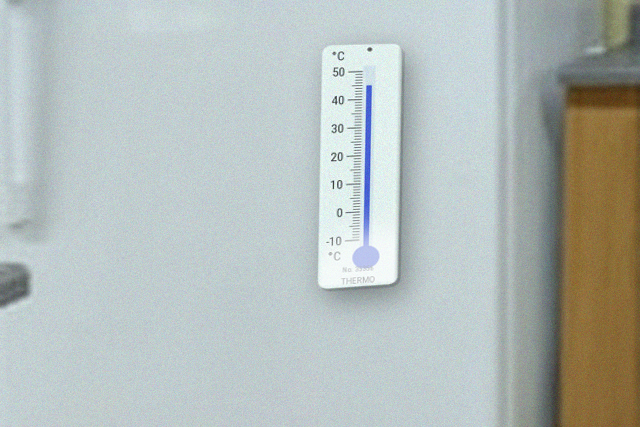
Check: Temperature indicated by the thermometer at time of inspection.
45 °C
